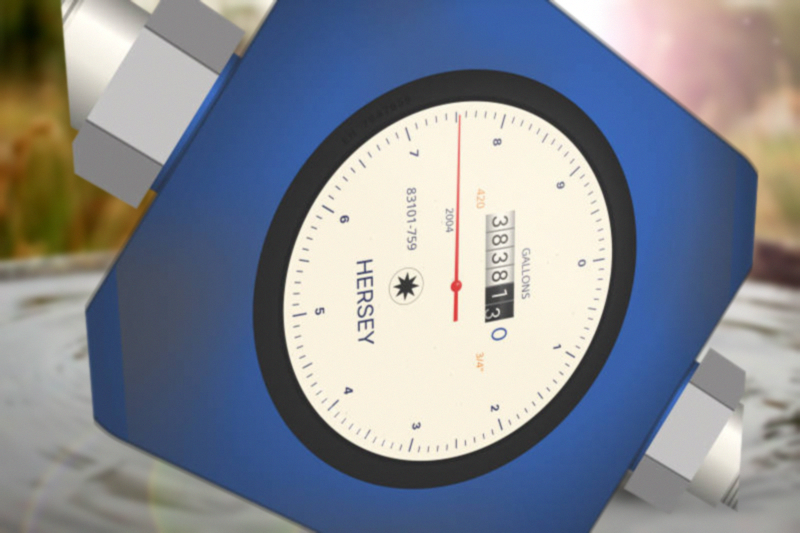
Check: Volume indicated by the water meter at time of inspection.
3838127.5 gal
